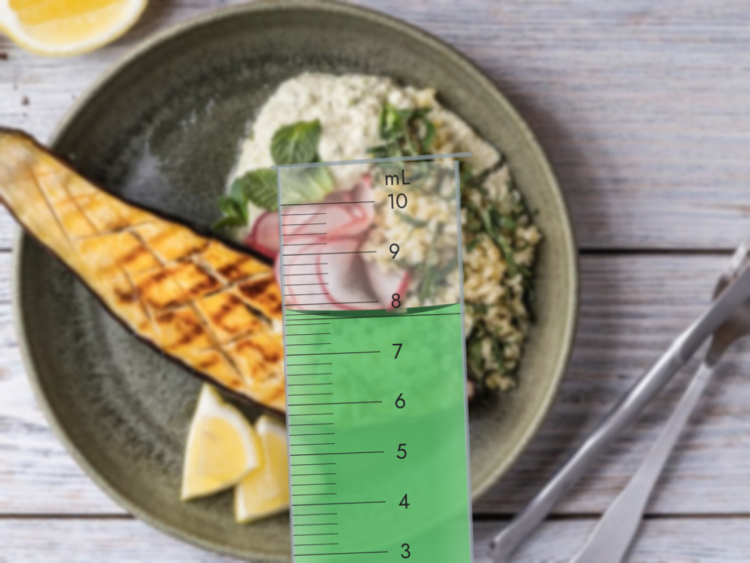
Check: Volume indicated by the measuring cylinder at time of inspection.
7.7 mL
